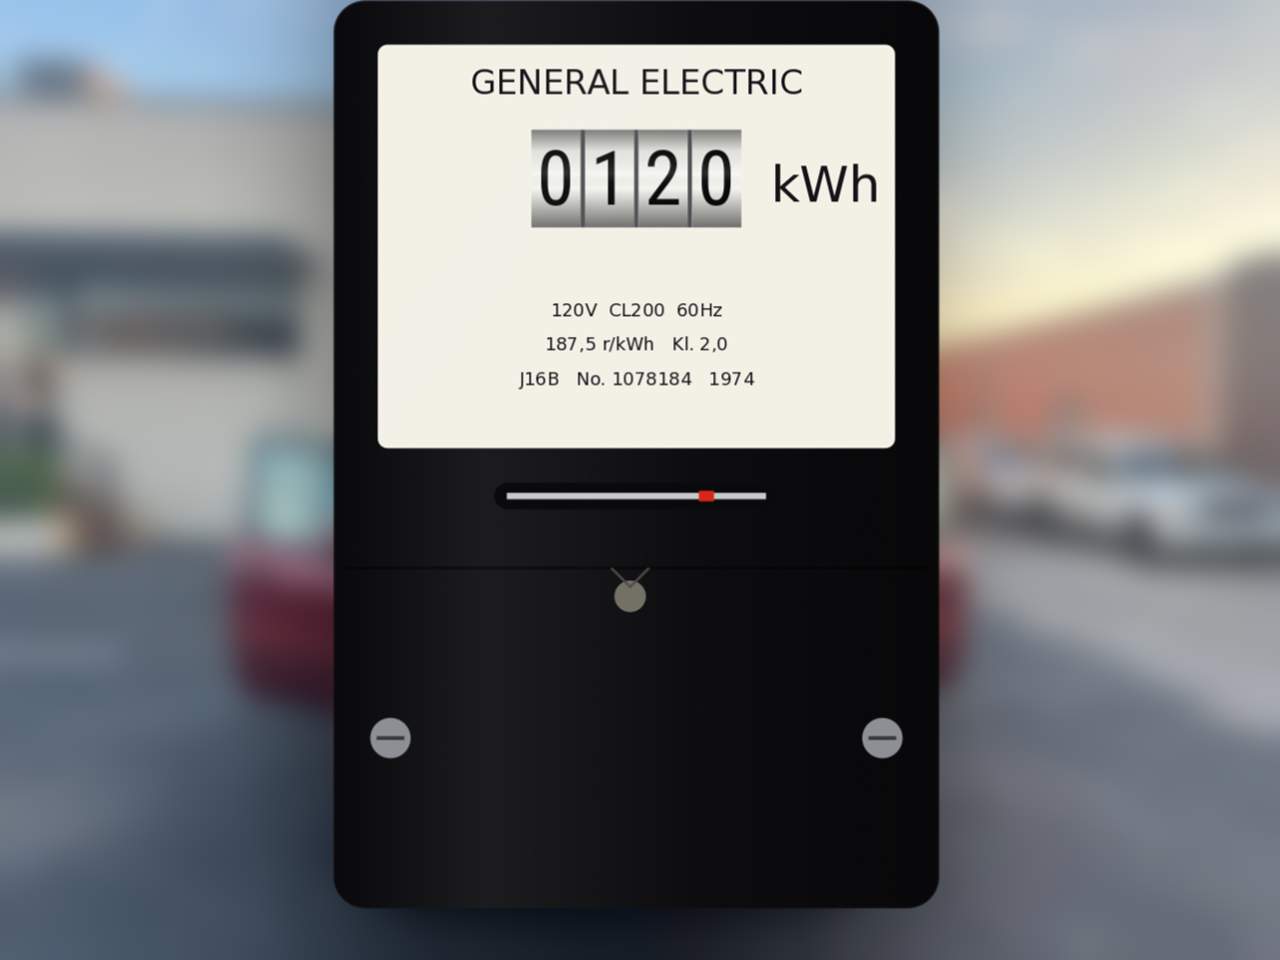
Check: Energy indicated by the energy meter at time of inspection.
120 kWh
